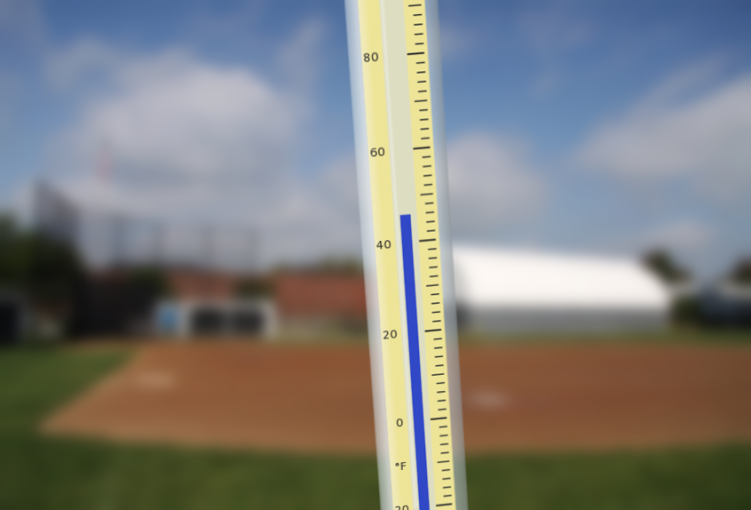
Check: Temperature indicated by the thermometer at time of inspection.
46 °F
